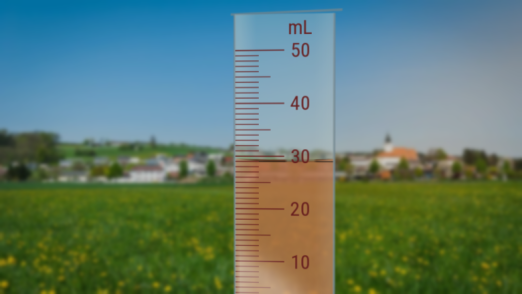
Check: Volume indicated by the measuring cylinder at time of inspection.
29 mL
